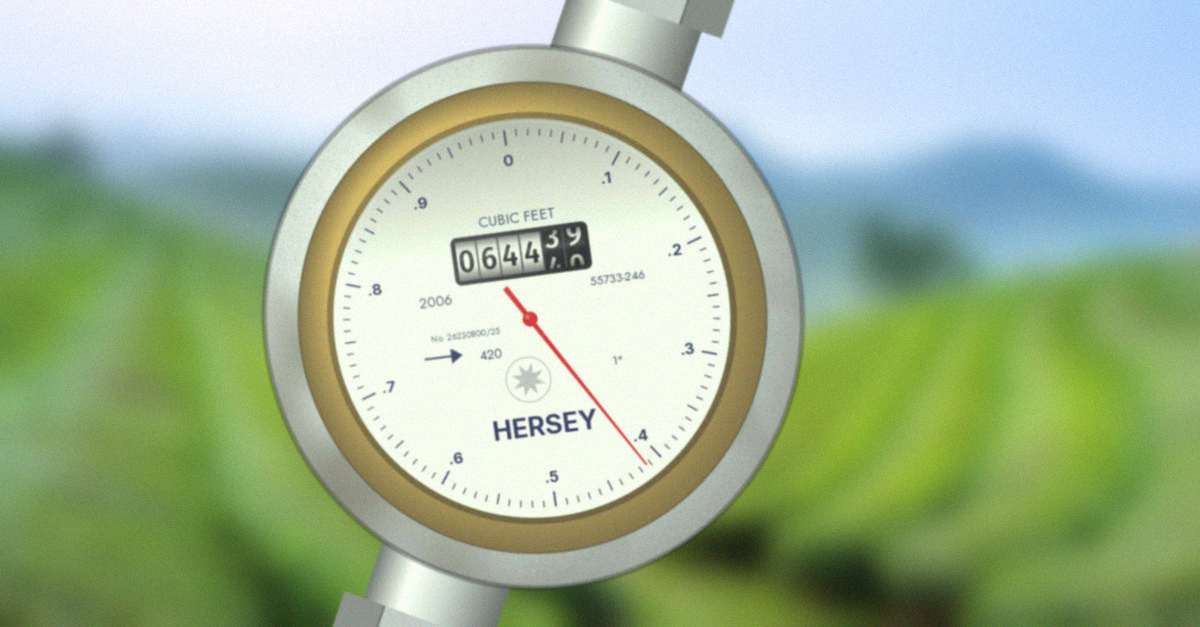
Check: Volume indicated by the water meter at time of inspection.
64439.41 ft³
